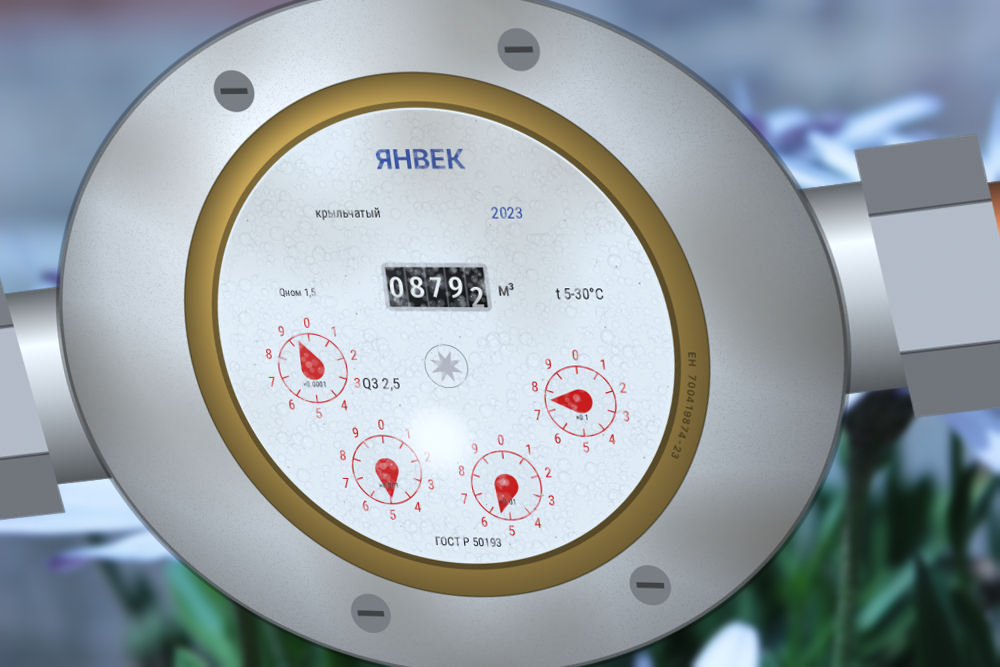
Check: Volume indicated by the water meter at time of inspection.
8791.7549 m³
